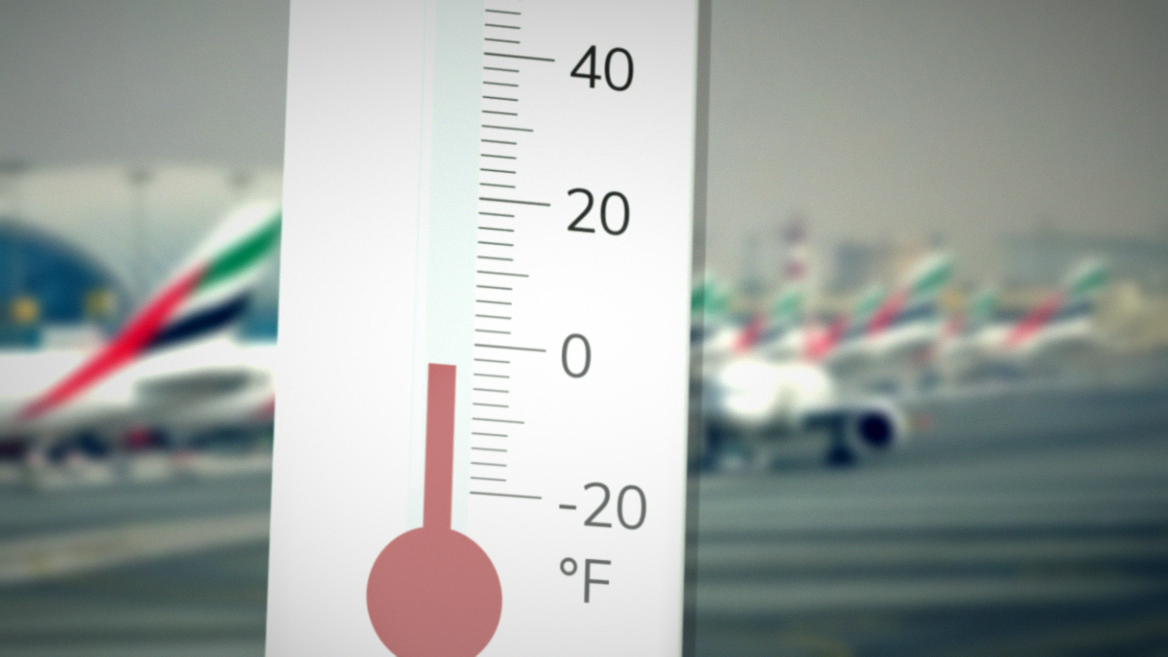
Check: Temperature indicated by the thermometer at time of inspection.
-3 °F
